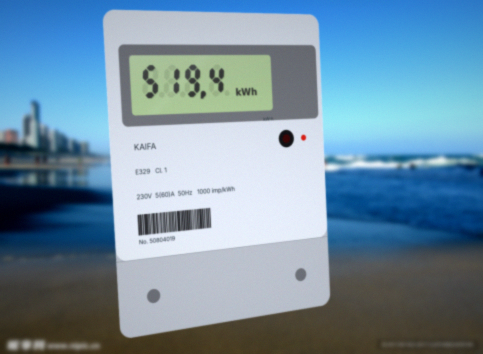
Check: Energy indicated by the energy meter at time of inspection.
519.4 kWh
